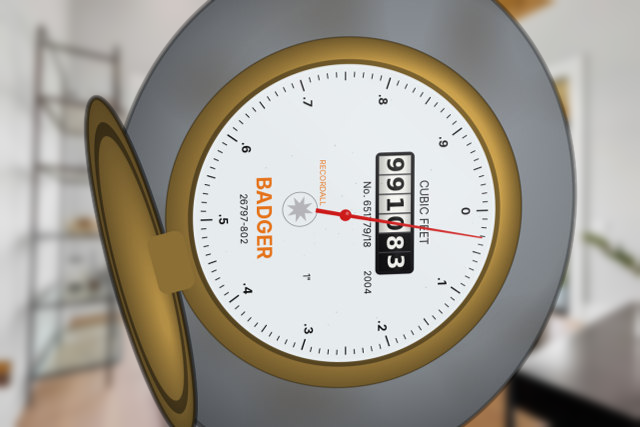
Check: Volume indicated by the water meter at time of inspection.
991083.03 ft³
